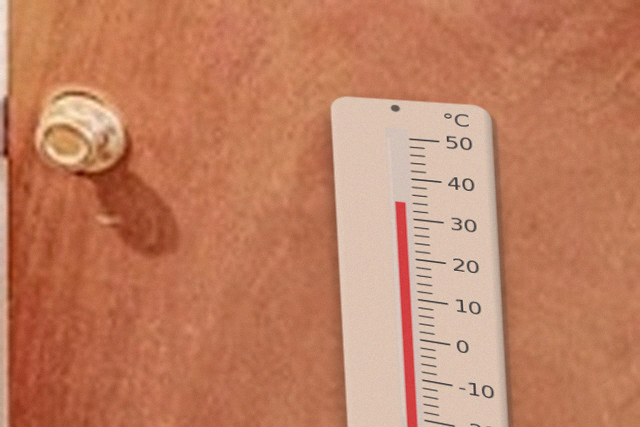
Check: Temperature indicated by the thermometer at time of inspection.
34 °C
